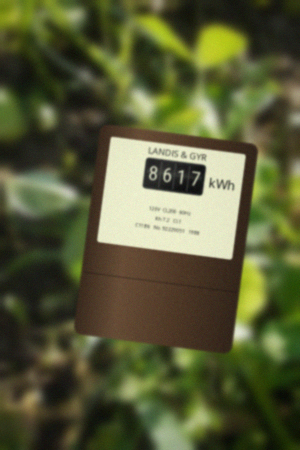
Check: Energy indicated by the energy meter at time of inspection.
8617 kWh
